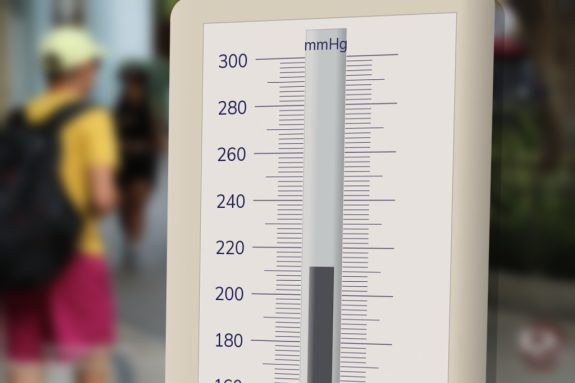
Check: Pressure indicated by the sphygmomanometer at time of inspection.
212 mmHg
